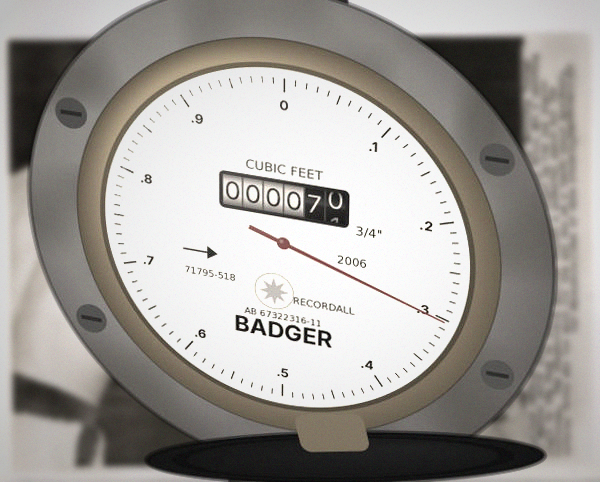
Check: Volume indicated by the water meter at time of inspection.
70.30 ft³
